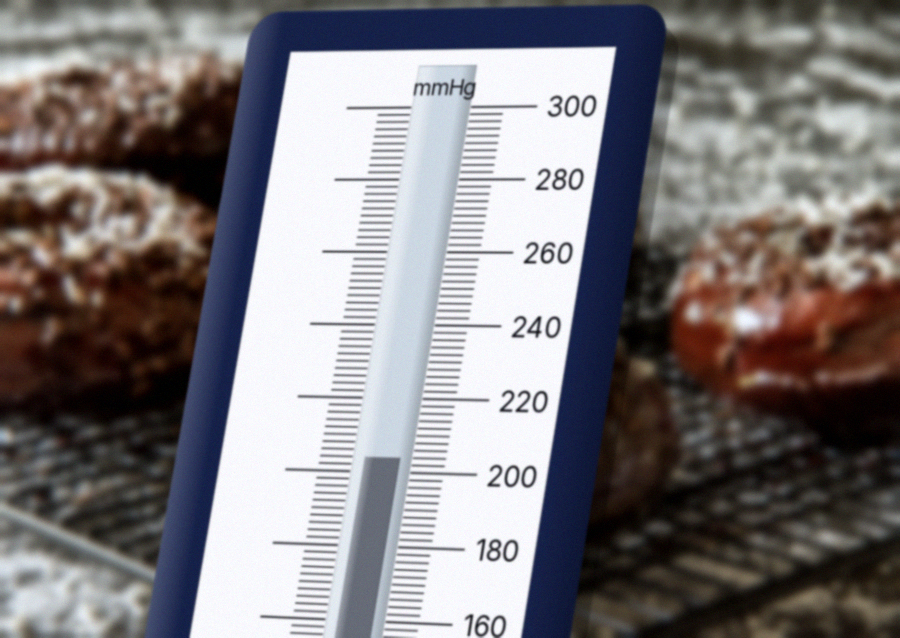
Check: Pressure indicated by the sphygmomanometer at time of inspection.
204 mmHg
